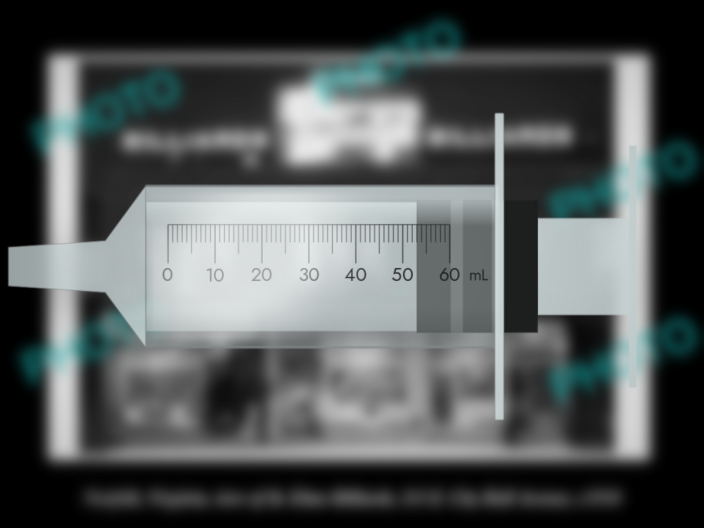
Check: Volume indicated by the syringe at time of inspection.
53 mL
